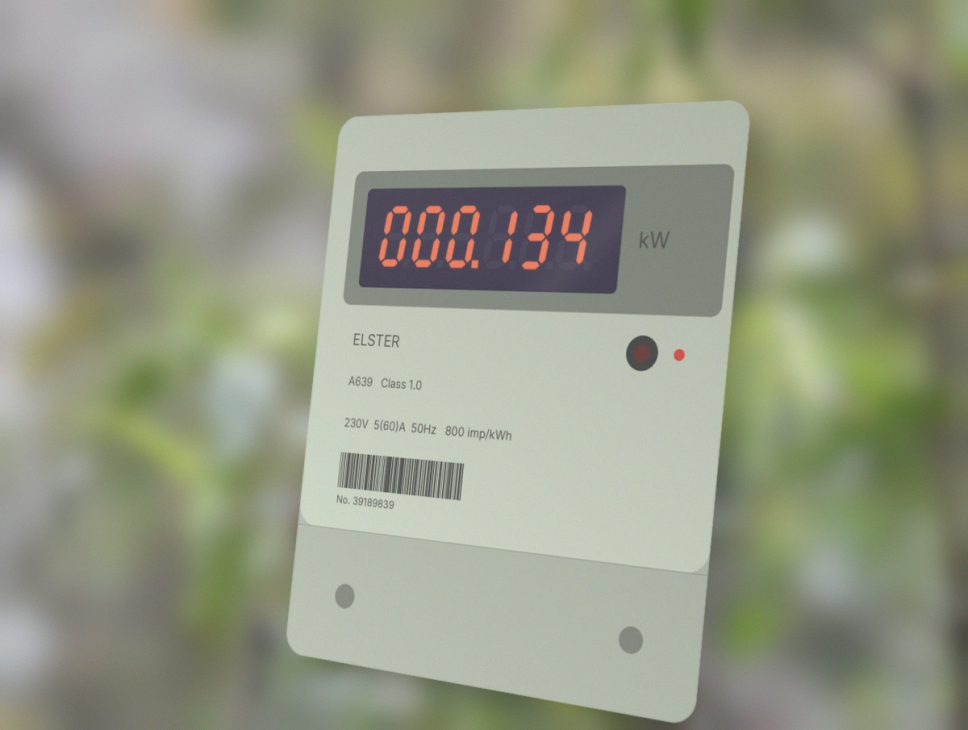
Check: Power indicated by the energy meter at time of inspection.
0.134 kW
